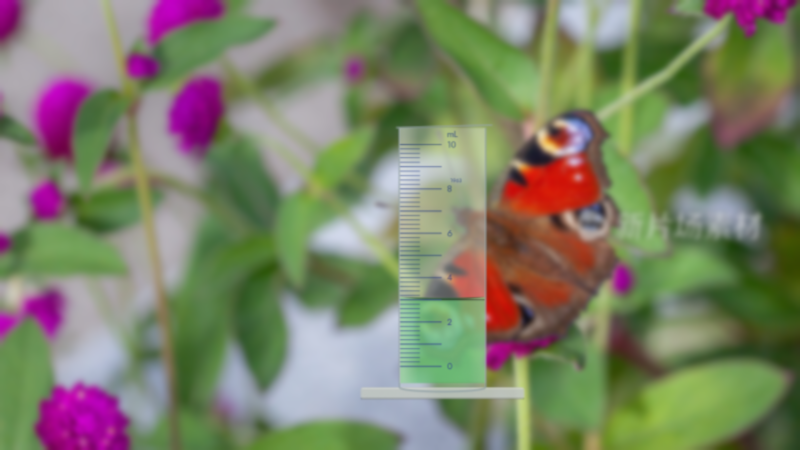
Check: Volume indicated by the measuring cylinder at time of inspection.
3 mL
